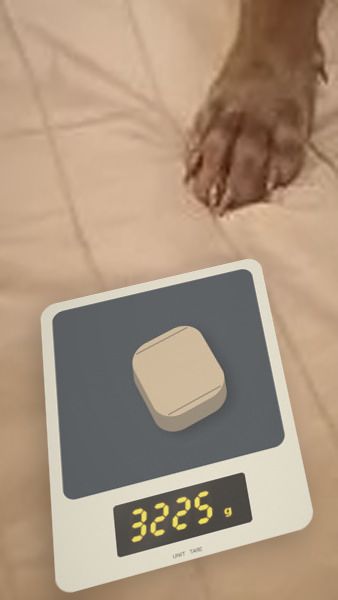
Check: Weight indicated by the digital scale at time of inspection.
3225 g
